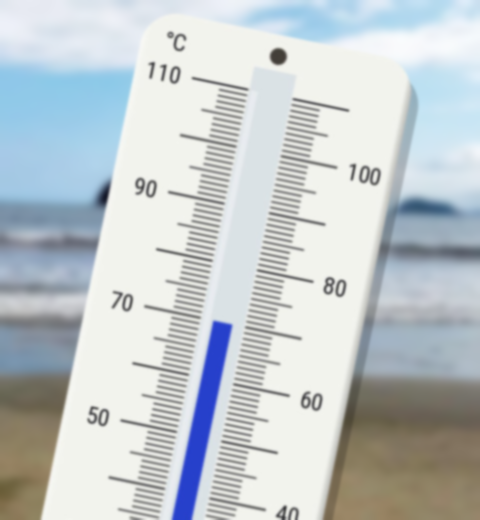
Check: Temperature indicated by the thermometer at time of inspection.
70 °C
